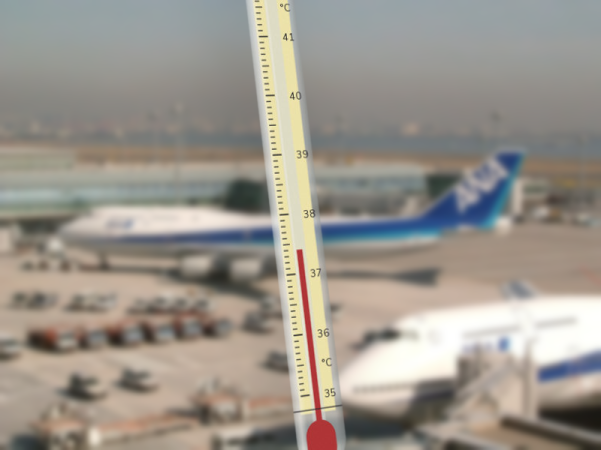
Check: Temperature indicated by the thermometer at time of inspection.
37.4 °C
